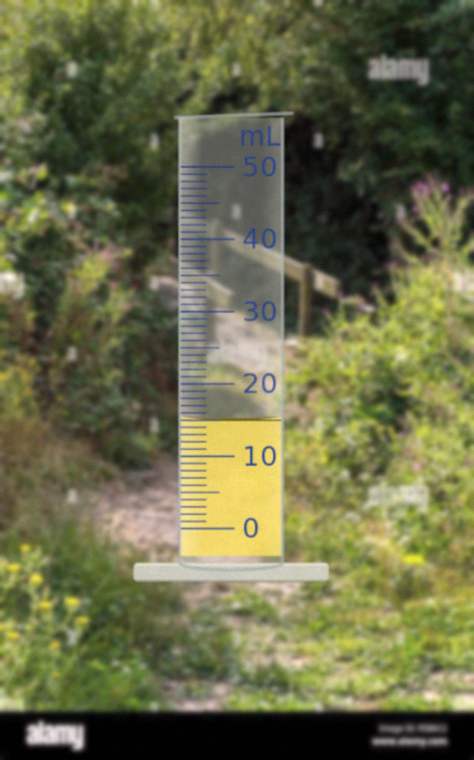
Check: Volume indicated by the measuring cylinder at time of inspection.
15 mL
